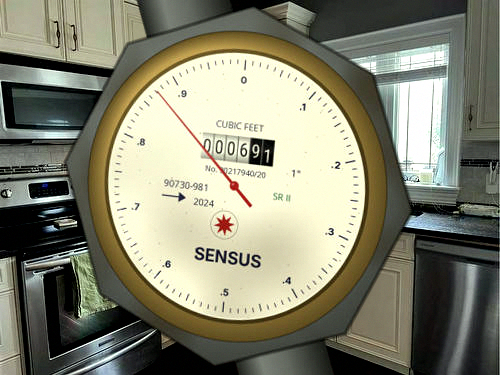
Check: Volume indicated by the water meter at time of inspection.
690.87 ft³
